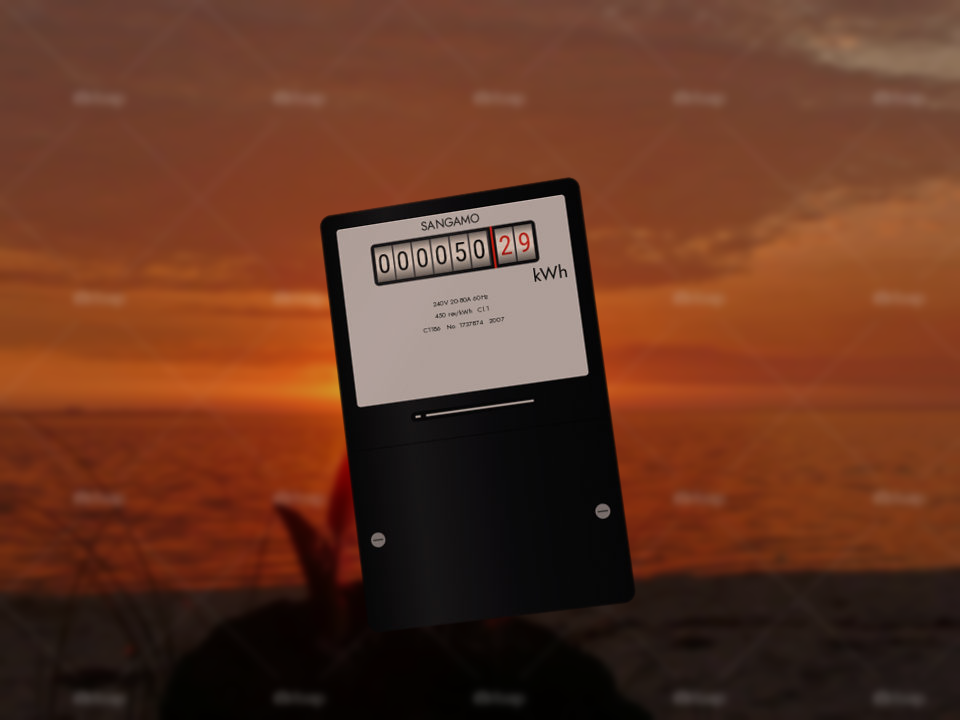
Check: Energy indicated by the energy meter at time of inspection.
50.29 kWh
